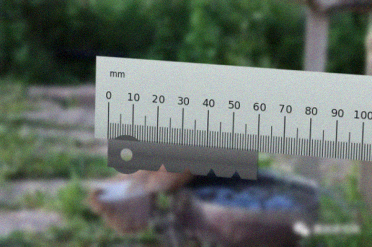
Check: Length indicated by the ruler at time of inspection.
60 mm
